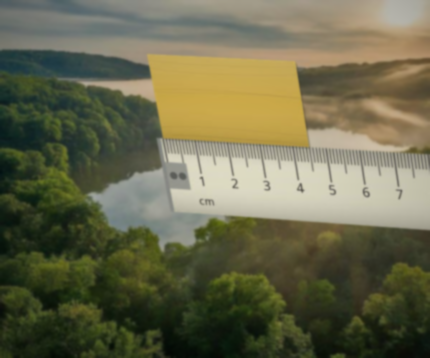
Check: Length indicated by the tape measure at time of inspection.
4.5 cm
